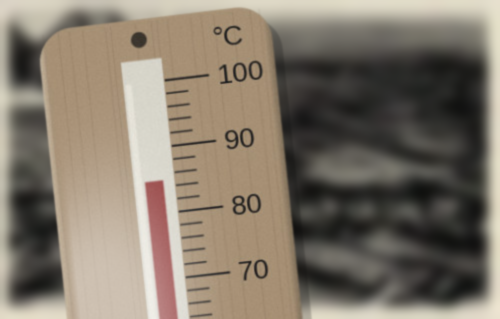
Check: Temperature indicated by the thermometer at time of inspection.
85 °C
